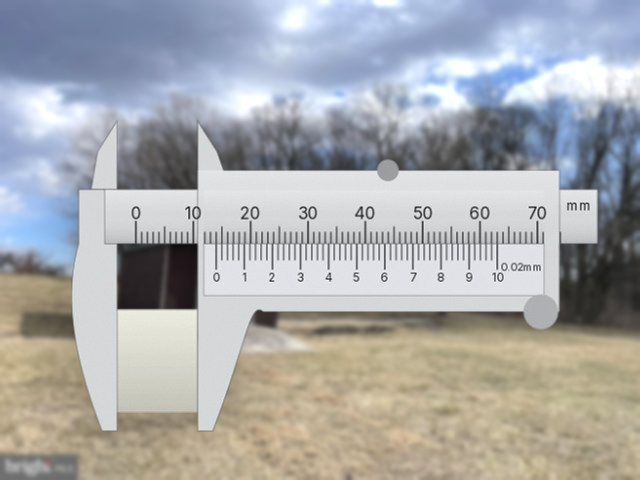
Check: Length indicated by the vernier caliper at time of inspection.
14.0 mm
